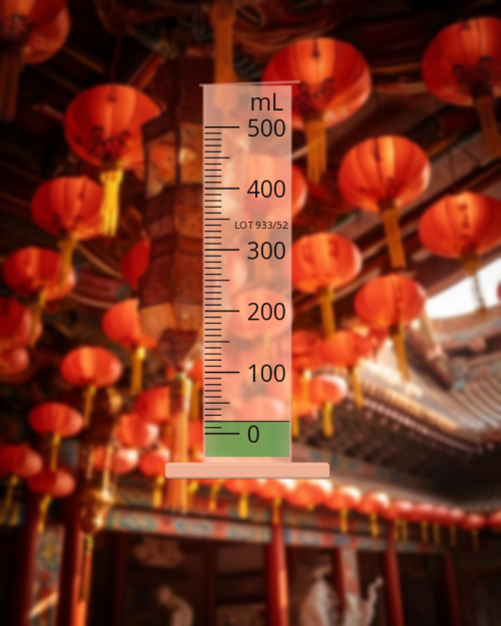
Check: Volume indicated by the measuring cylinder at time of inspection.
20 mL
